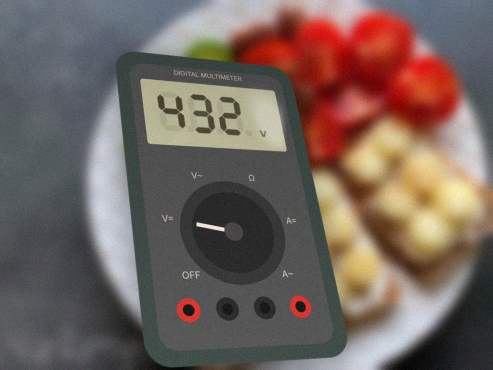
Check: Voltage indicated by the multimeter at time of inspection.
432 V
